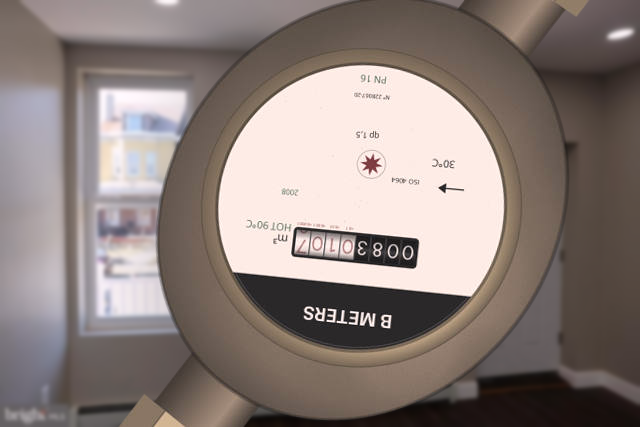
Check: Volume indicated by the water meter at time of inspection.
83.0107 m³
